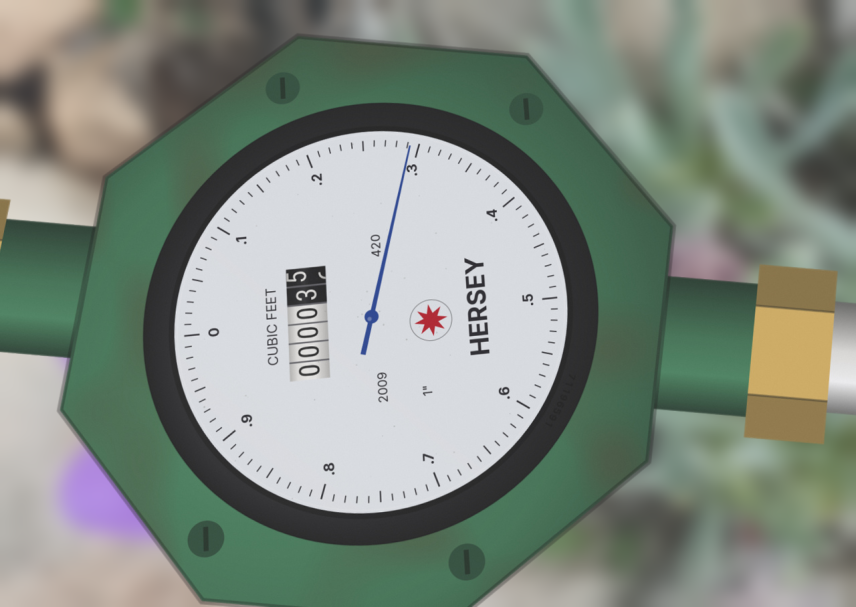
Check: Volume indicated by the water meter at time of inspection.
35.29 ft³
